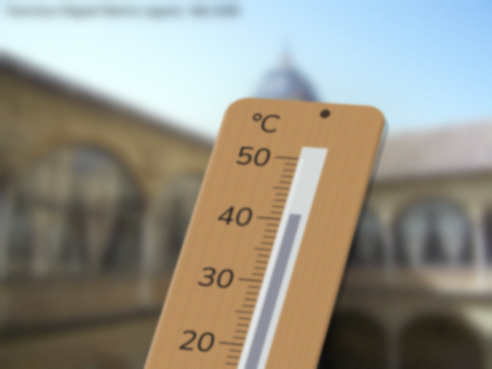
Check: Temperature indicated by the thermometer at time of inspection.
41 °C
